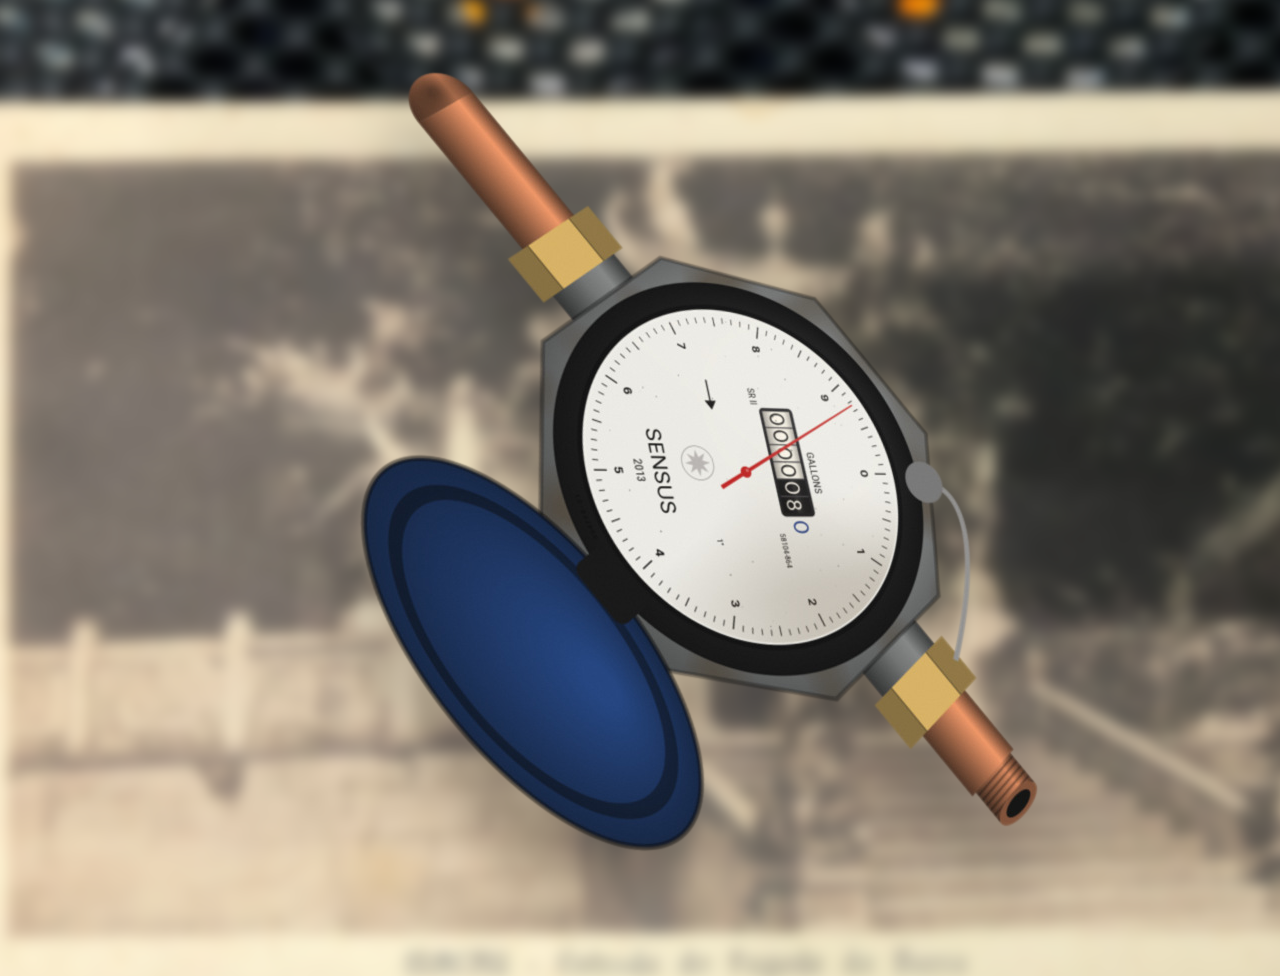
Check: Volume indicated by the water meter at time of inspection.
79.2 gal
